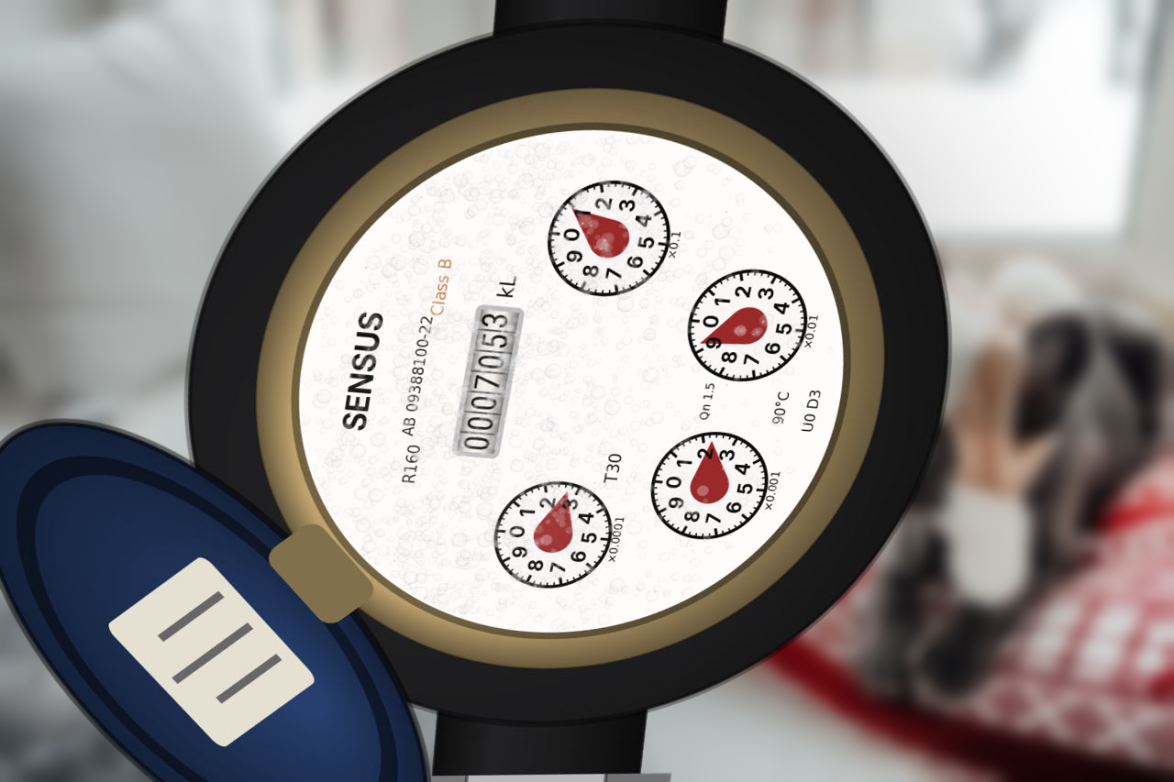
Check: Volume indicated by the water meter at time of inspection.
7053.0922 kL
